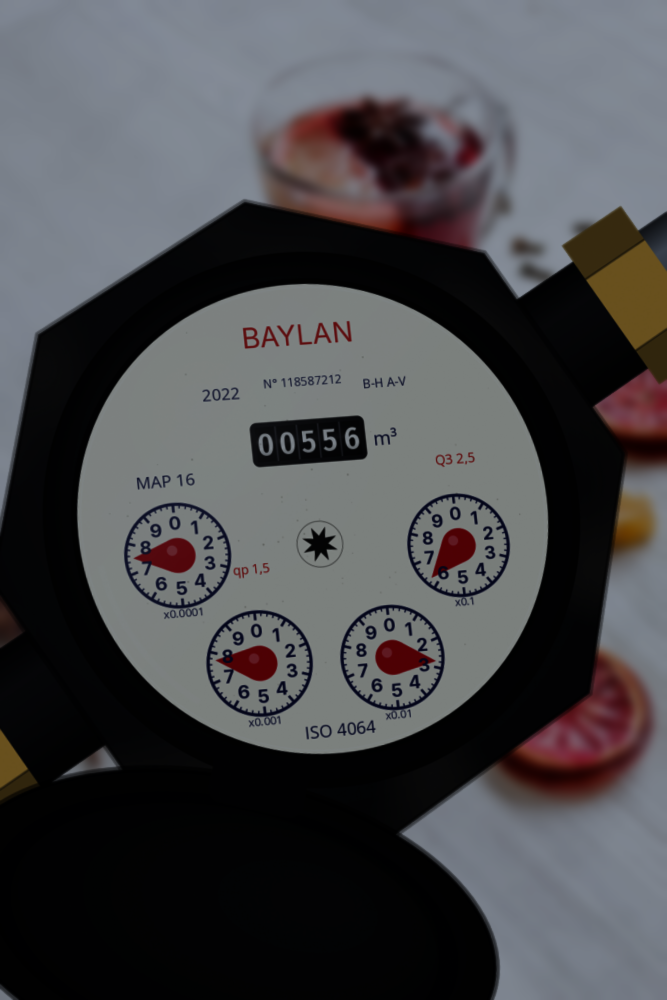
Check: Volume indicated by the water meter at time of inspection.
556.6277 m³
